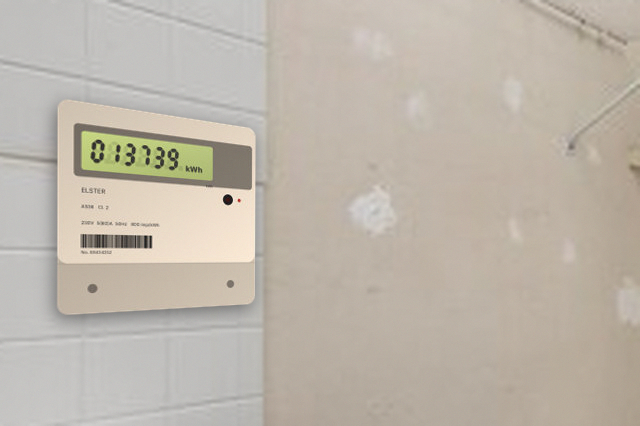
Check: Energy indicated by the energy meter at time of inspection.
13739 kWh
